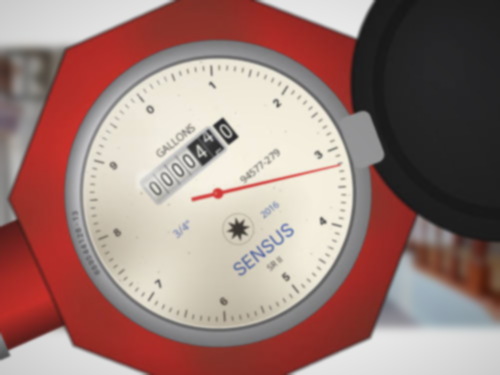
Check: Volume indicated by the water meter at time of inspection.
443.2 gal
